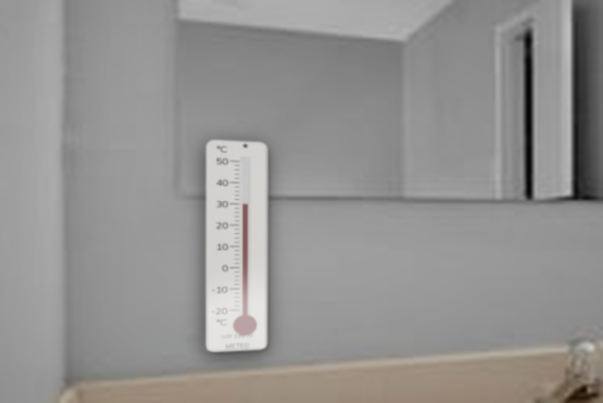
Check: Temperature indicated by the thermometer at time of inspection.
30 °C
